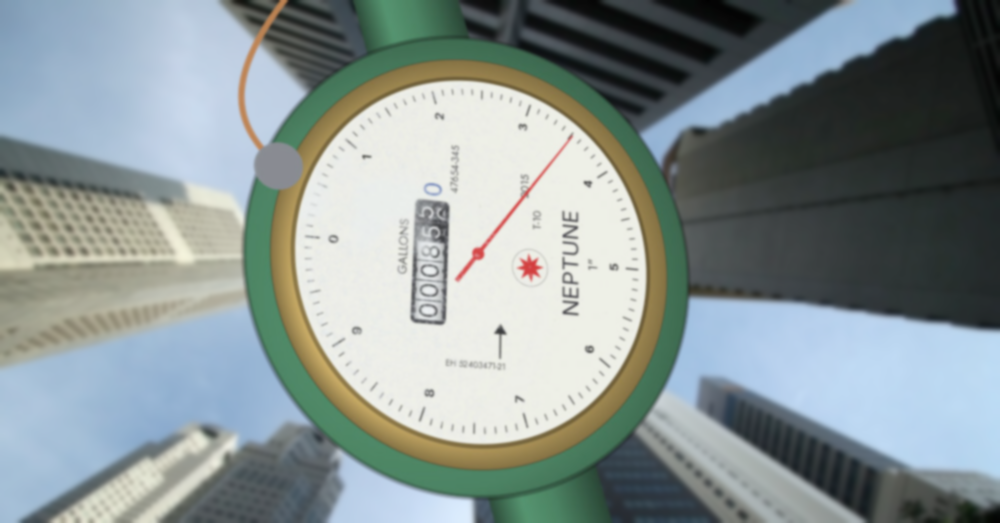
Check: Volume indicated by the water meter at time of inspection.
8553.5 gal
